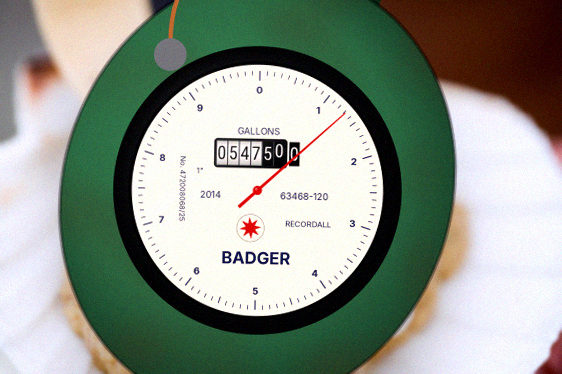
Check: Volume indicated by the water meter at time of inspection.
547501.3 gal
